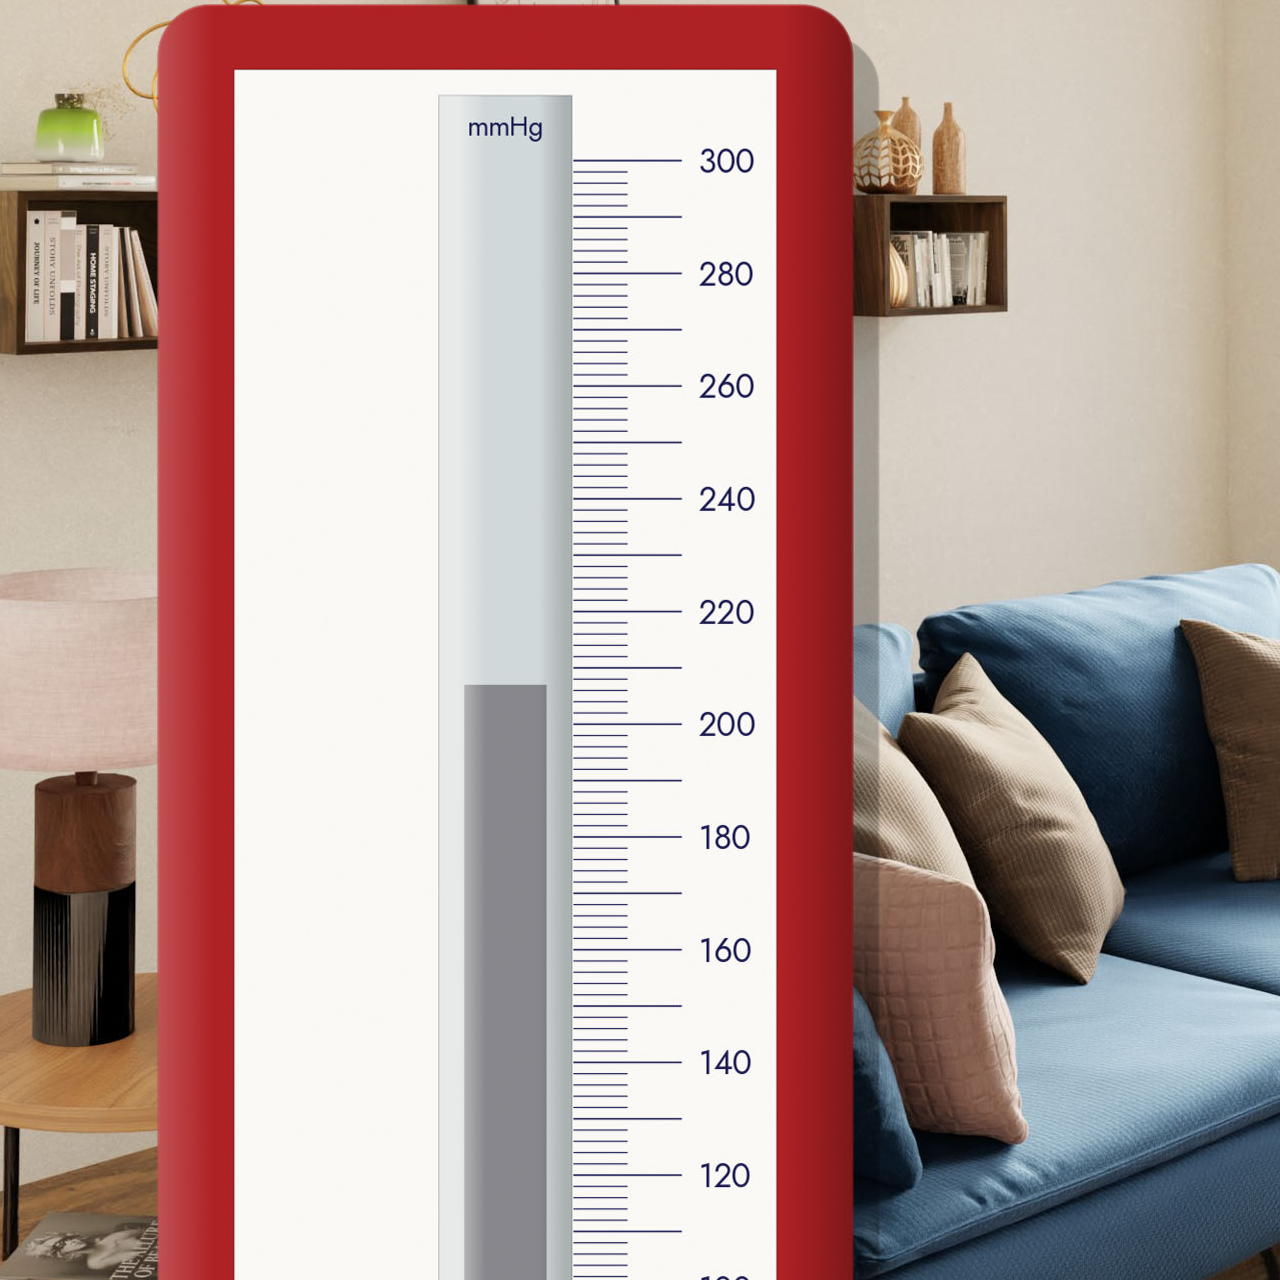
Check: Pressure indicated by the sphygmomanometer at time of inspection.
207 mmHg
